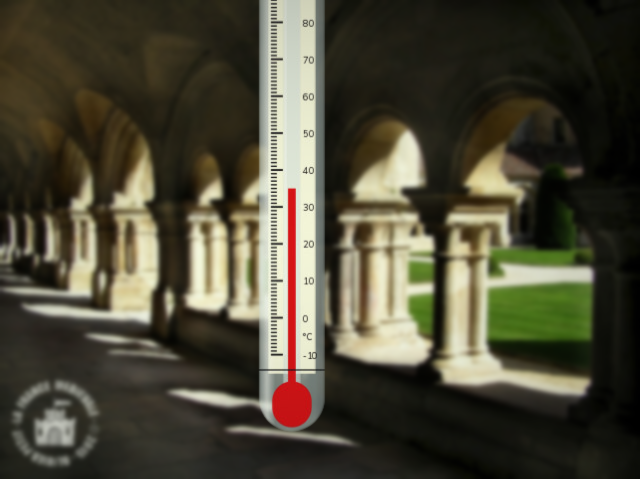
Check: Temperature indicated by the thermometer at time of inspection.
35 °C
